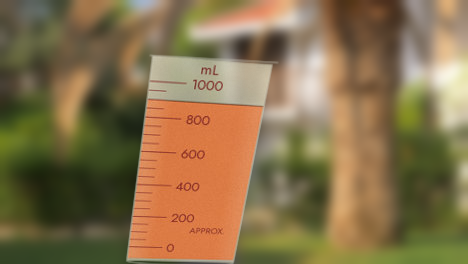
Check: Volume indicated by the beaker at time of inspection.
900 mL
